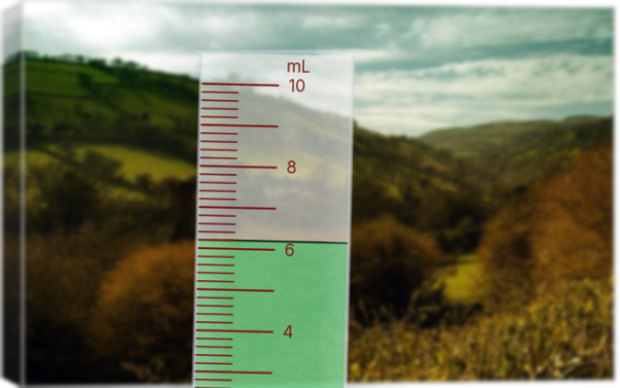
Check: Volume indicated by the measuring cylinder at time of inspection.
6.2 mL
